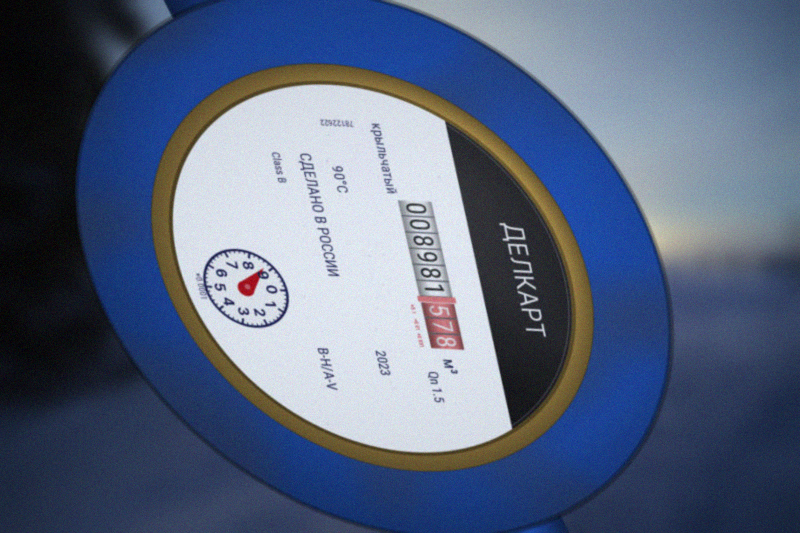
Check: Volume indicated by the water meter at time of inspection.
8981.5788 m³
